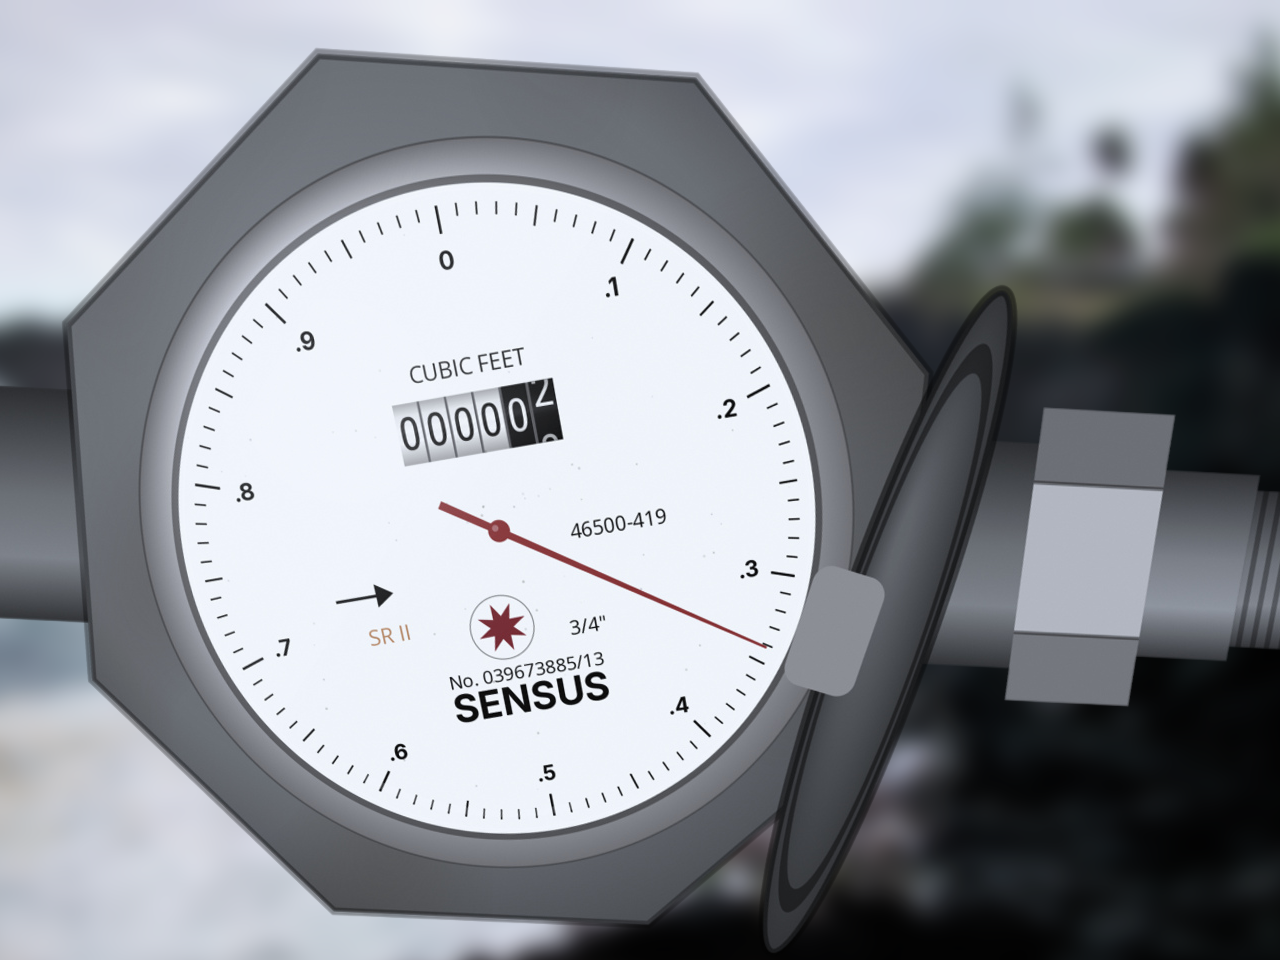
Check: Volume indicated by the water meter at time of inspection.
2.34 ft³
